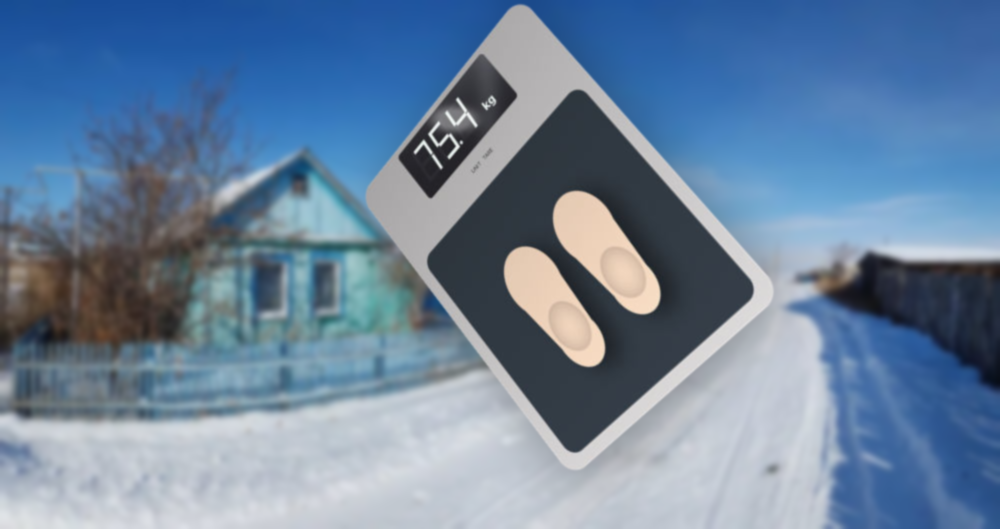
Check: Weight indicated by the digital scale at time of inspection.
75.4 kg
